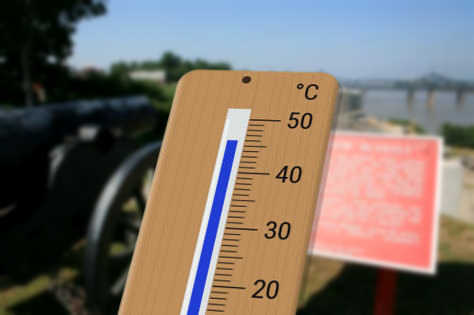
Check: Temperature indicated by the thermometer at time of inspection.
46 °C
